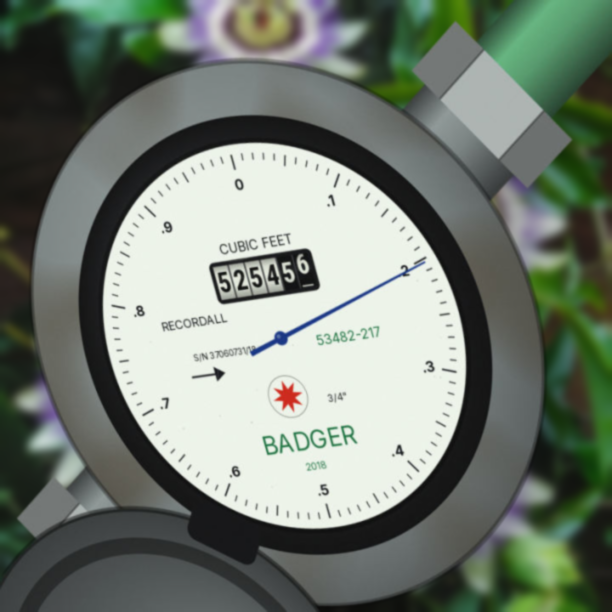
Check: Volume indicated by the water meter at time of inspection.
525456.20 ft³
